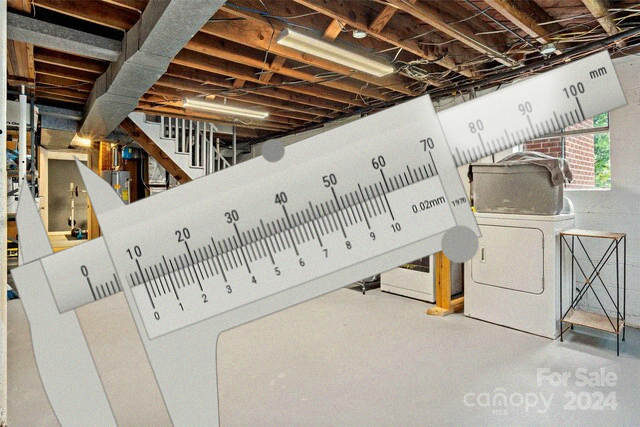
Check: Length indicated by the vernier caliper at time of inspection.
10.0 mm
